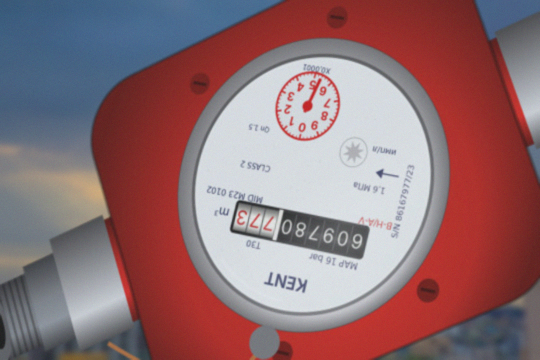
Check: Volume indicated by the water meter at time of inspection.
609780.7735 m³
